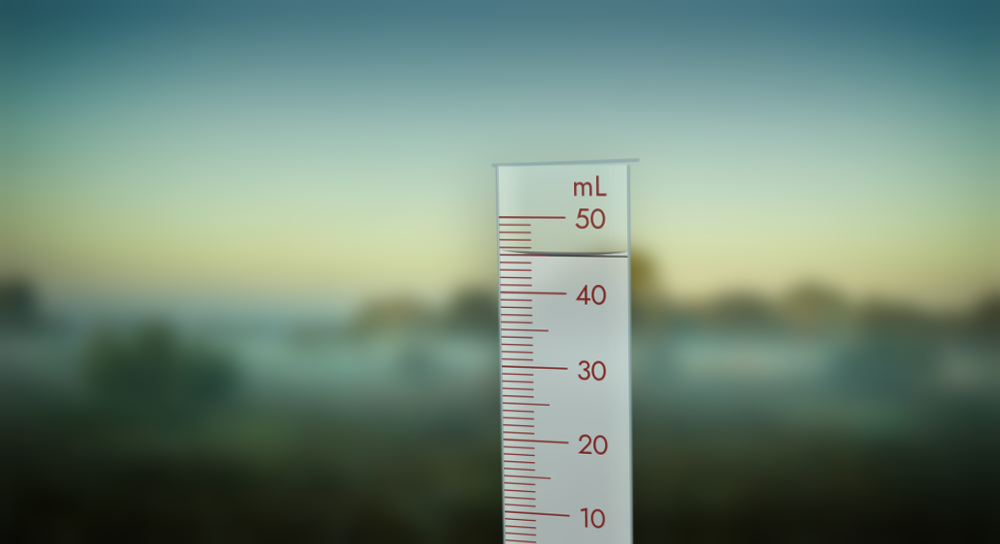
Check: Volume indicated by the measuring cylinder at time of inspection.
45 mL
